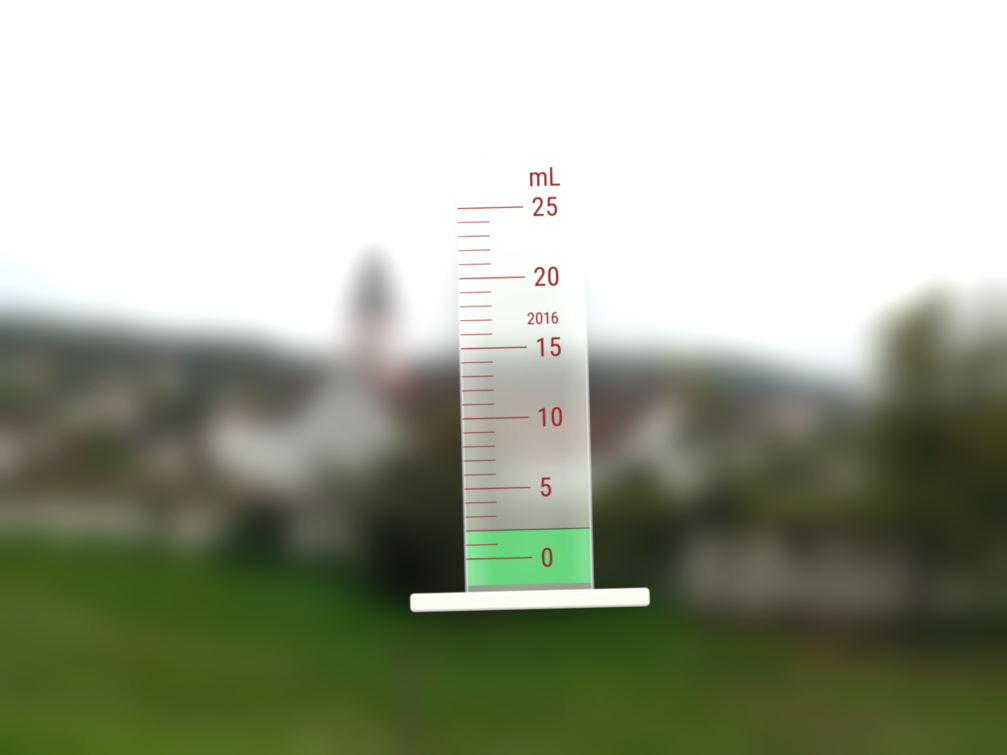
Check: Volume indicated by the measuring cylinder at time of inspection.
2 mL
